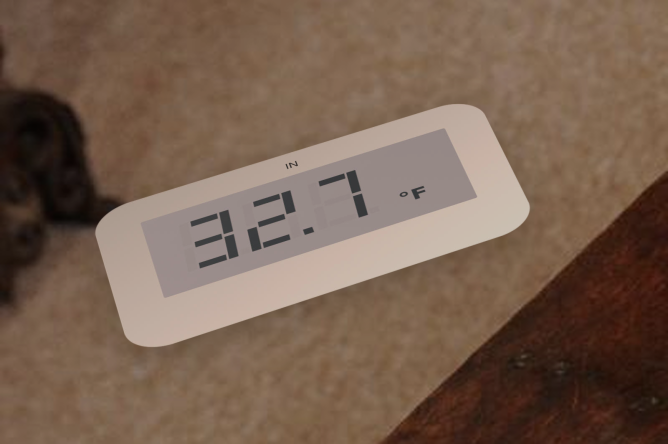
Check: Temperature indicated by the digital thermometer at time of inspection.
32.7 °F
